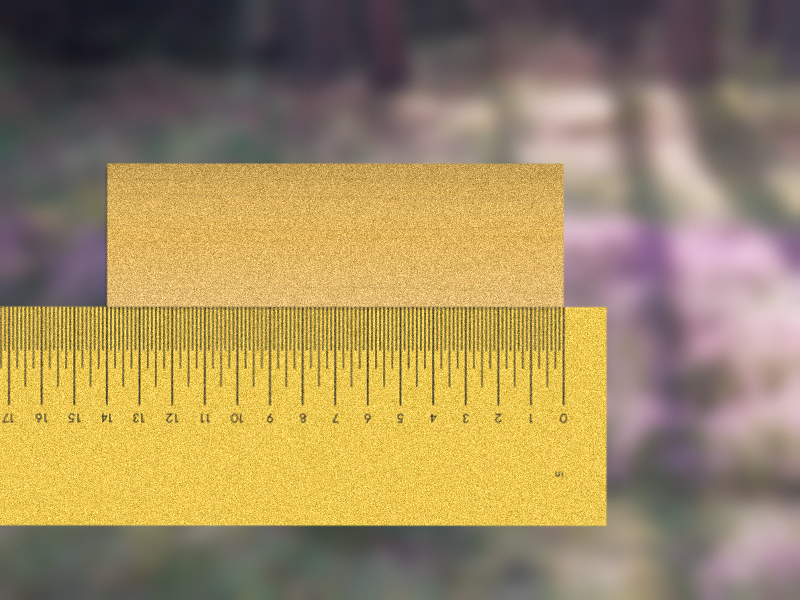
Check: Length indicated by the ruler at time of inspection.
14 in
